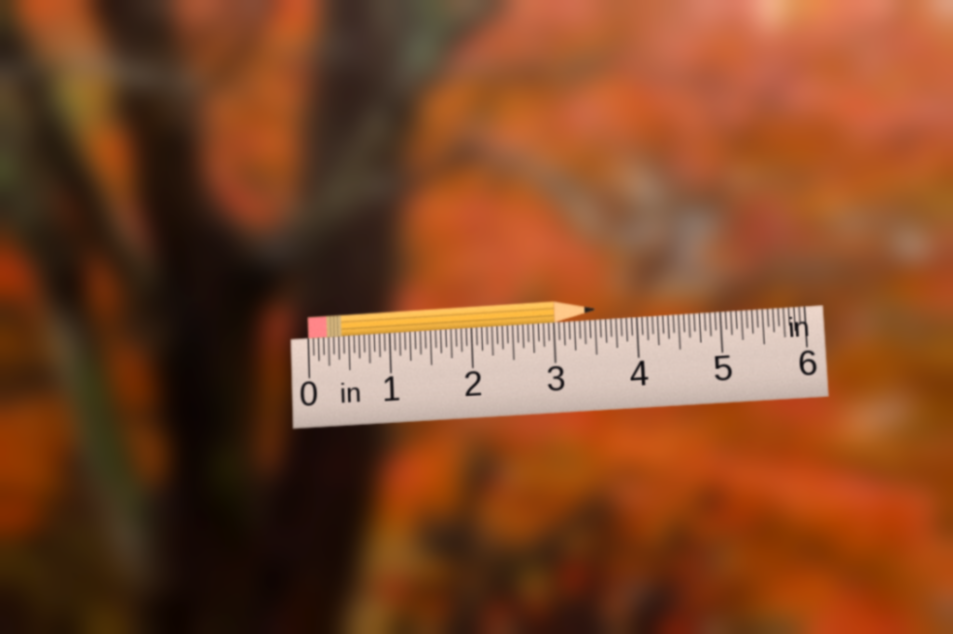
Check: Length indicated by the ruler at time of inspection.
3.5 in
